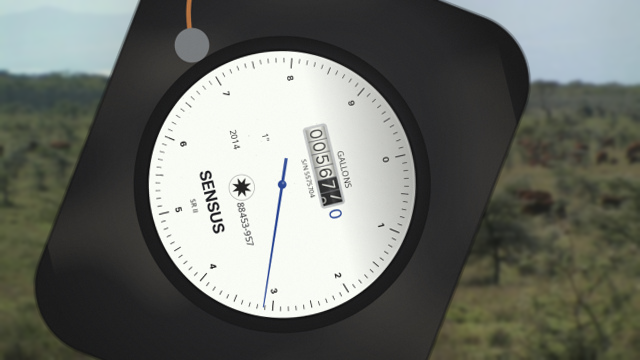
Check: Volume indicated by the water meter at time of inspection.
56773.1 gal
